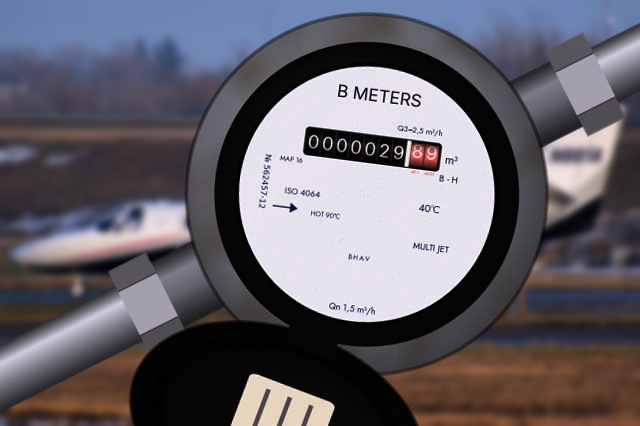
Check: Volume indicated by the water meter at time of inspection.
29.89 m³
